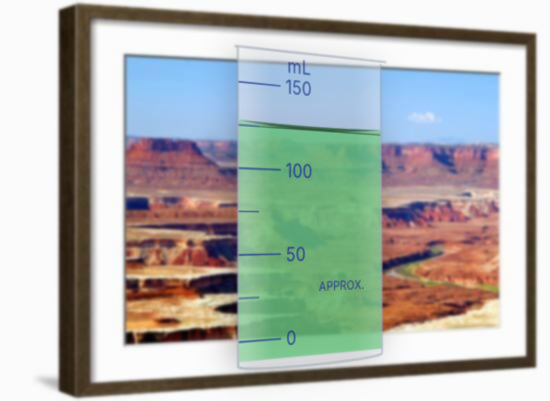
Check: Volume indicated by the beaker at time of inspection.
125 mL
